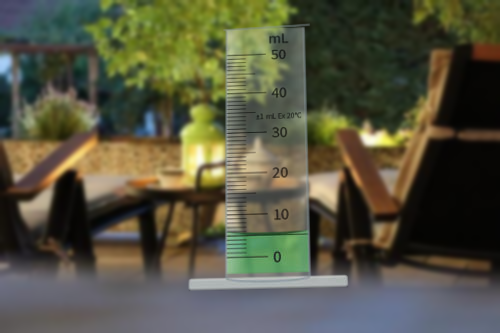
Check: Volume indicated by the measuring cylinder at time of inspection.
5 mL
